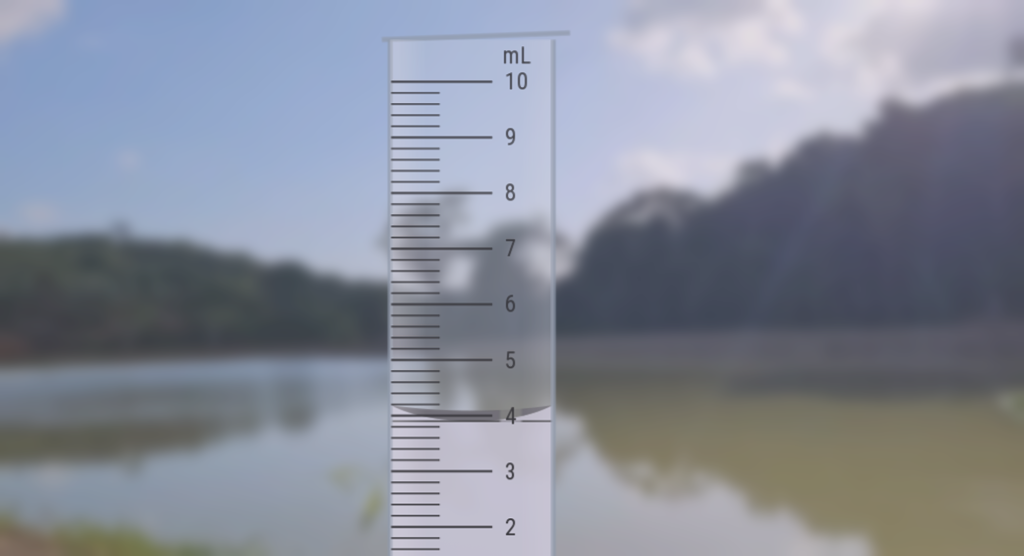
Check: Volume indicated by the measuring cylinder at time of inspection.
3.9 mL
